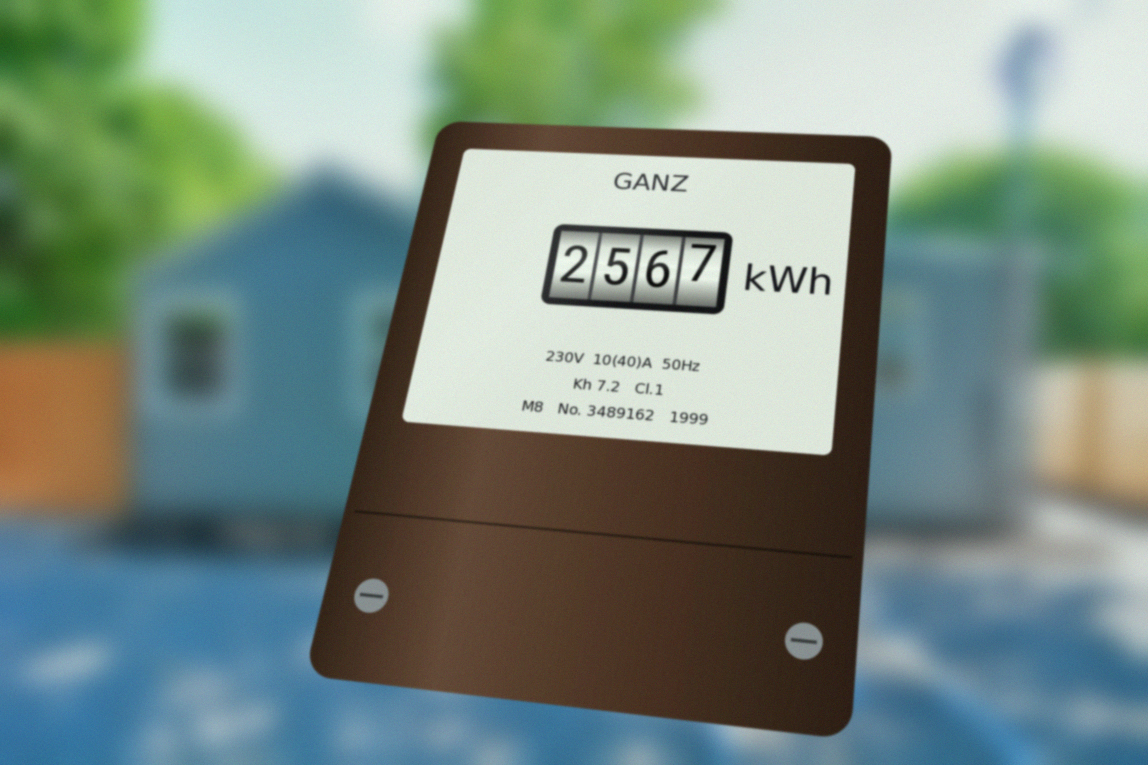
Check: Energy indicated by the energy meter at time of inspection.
2567 kWh
